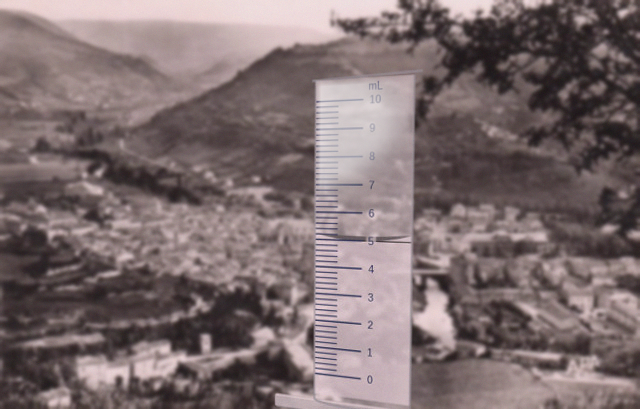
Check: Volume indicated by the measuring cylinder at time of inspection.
5 mL
